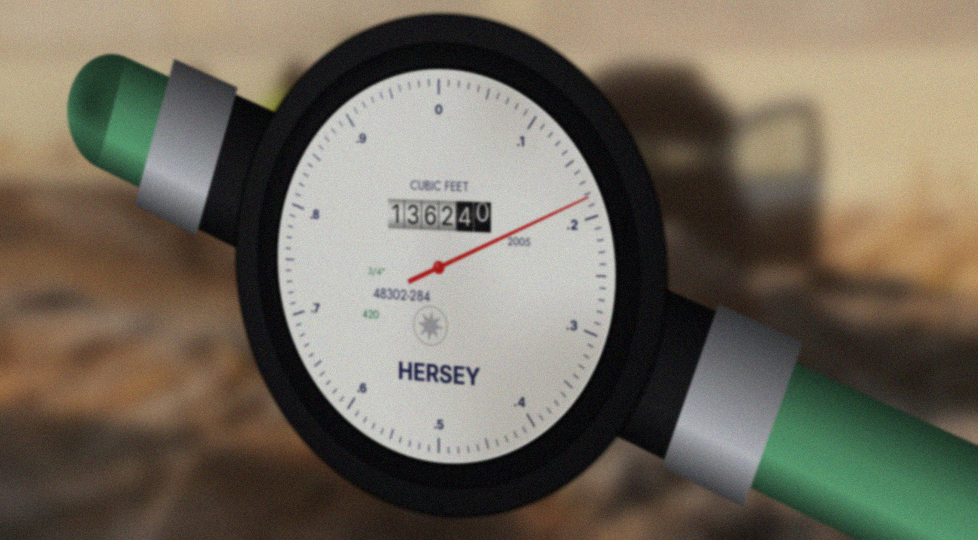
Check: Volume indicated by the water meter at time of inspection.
136240.18 ft³
